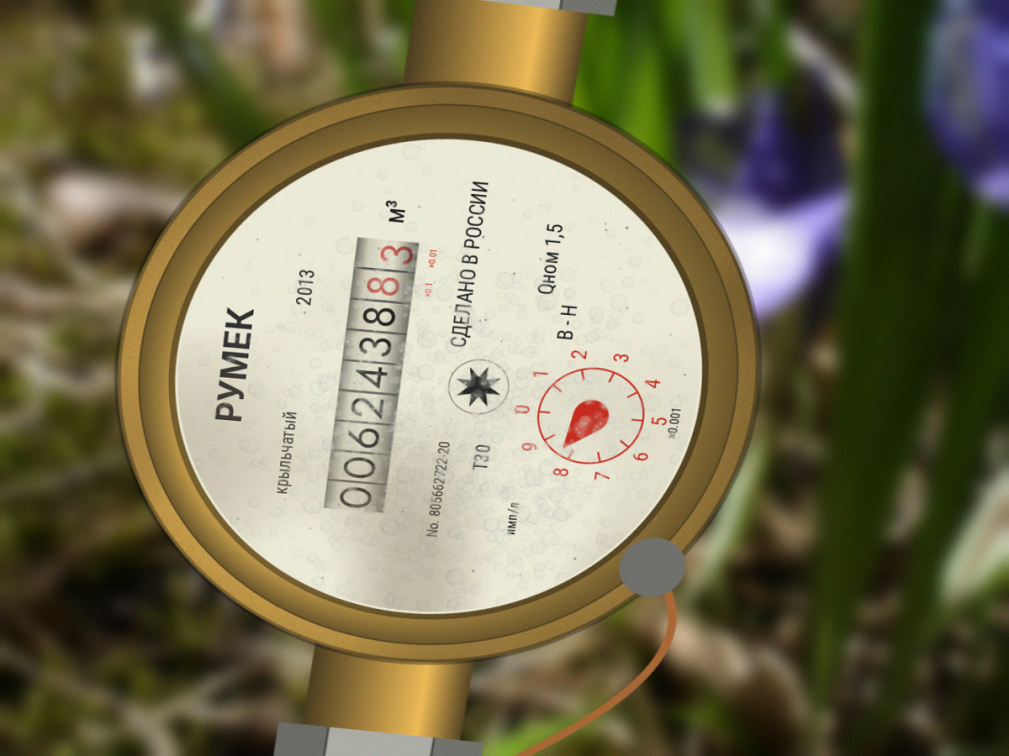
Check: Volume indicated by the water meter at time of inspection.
62438.828 m³
